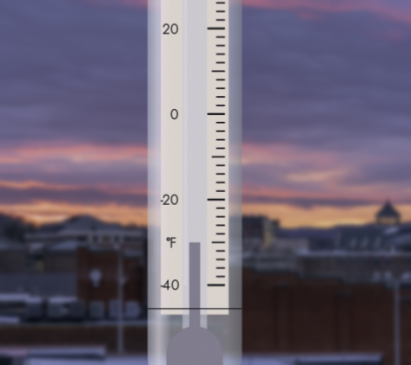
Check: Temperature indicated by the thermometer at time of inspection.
-30 °F
